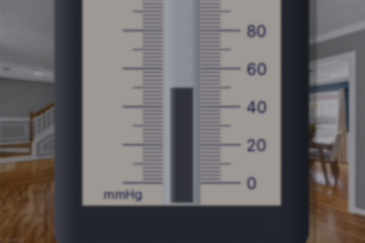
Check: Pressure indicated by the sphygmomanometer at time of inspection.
50 mmHg
